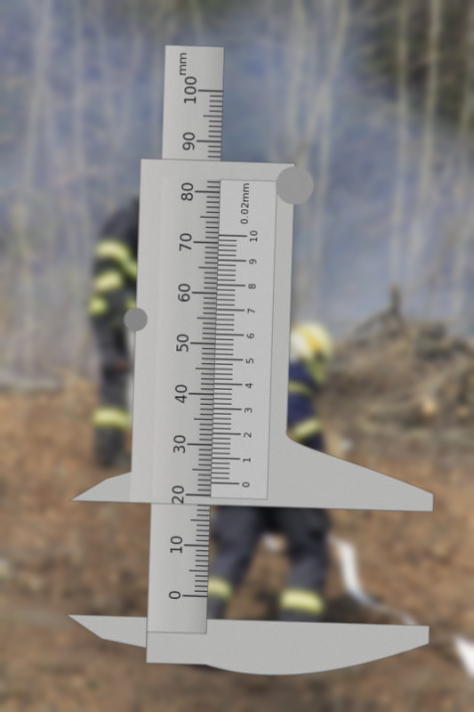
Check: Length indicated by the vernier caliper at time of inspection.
22.5 mm
